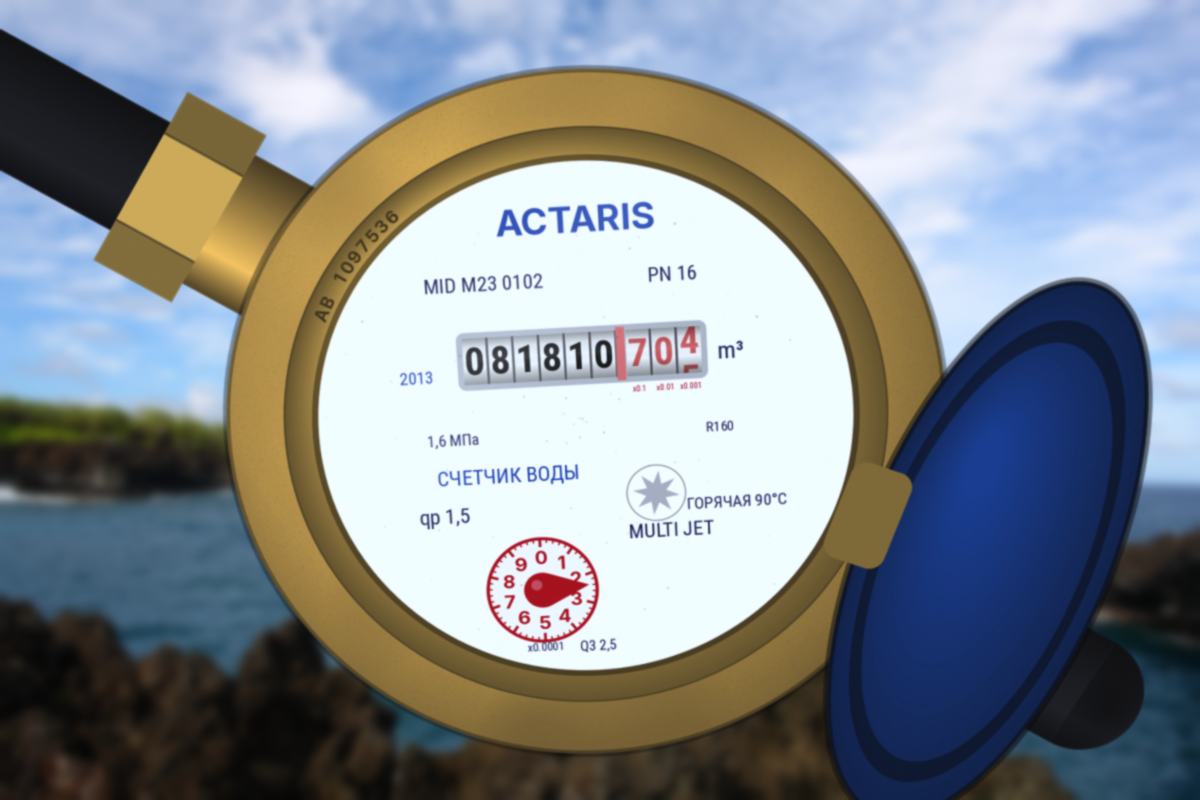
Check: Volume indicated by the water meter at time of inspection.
81810.7042 m³
